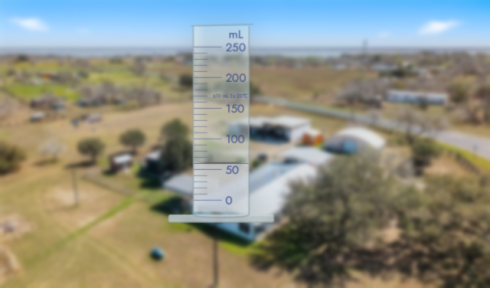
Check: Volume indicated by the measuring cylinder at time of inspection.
60 mL
